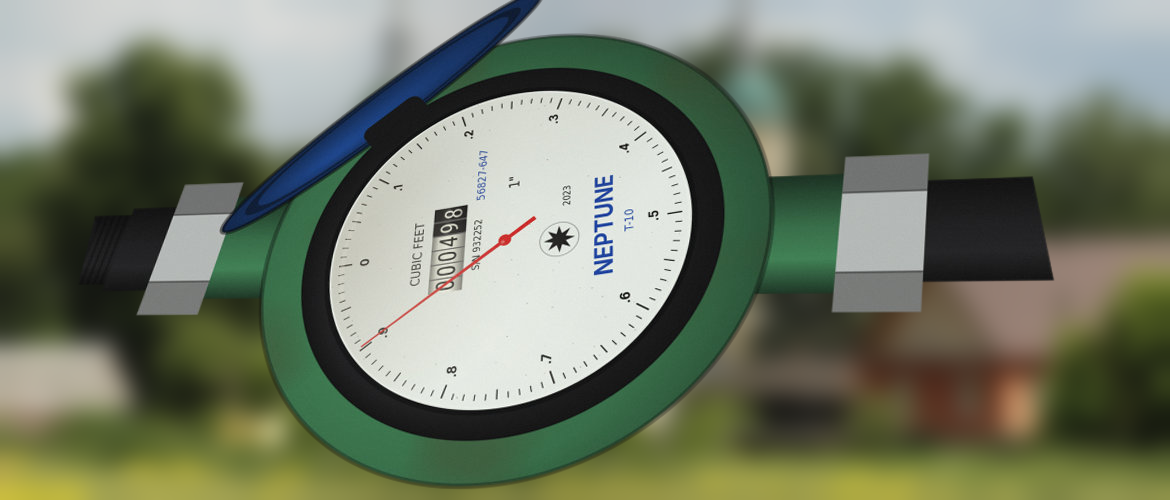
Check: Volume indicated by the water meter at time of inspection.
497.90 ft³
